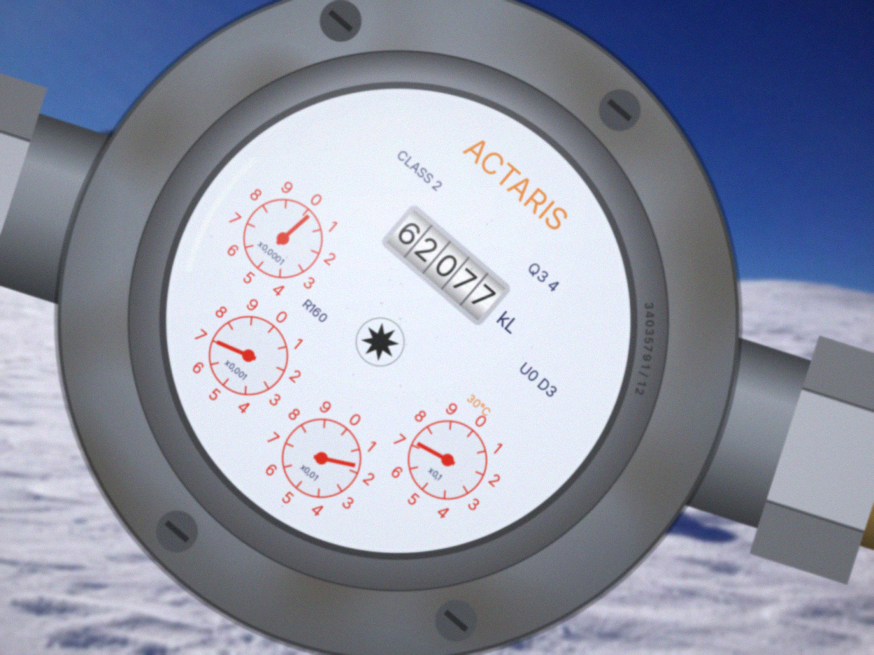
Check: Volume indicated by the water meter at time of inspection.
62077.7170 kL
